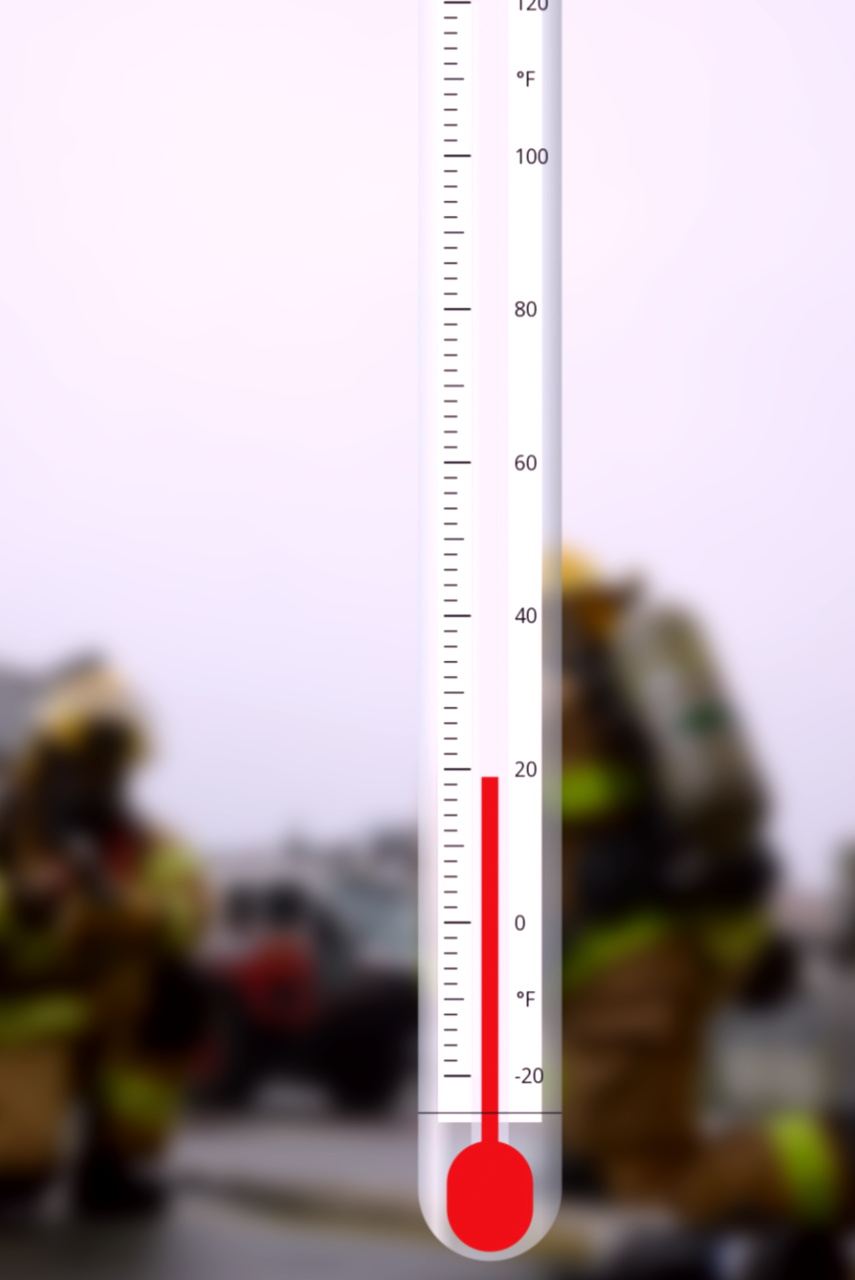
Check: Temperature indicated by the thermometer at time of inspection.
19 °F
